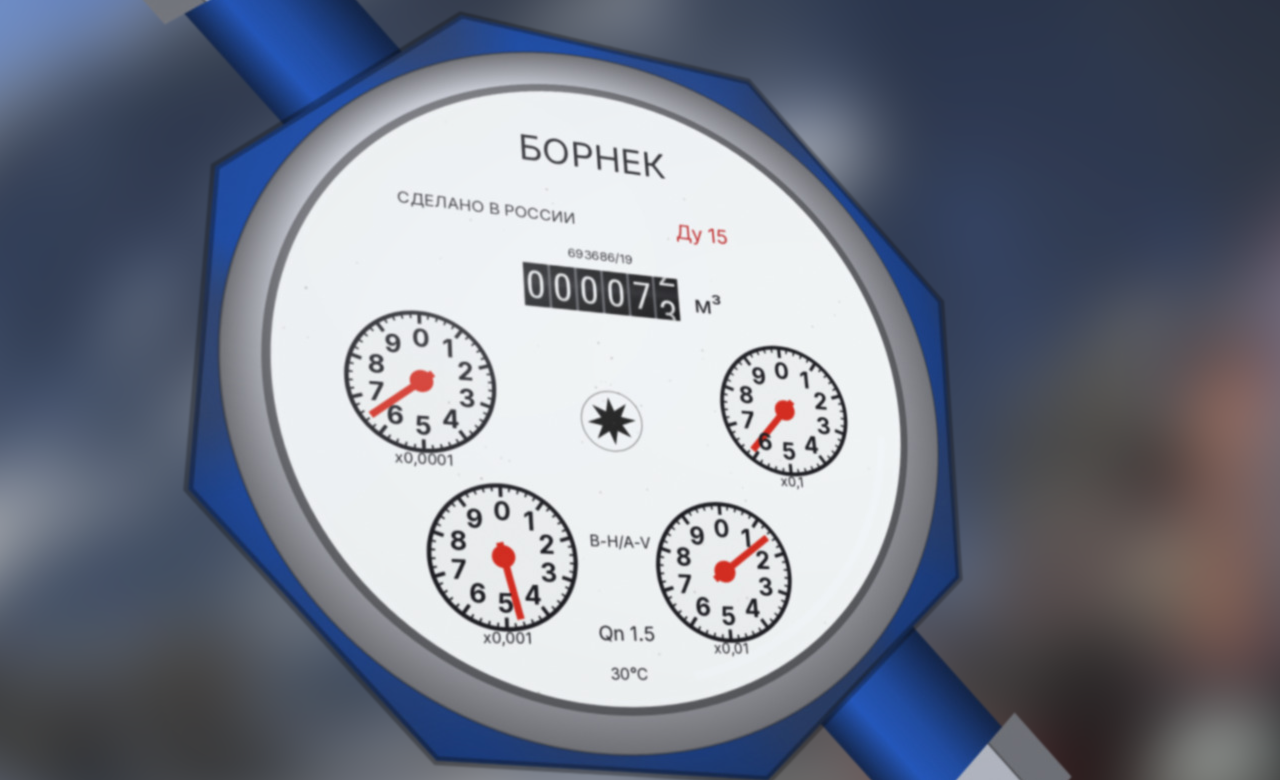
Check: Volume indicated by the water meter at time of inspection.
72.6146 m³
